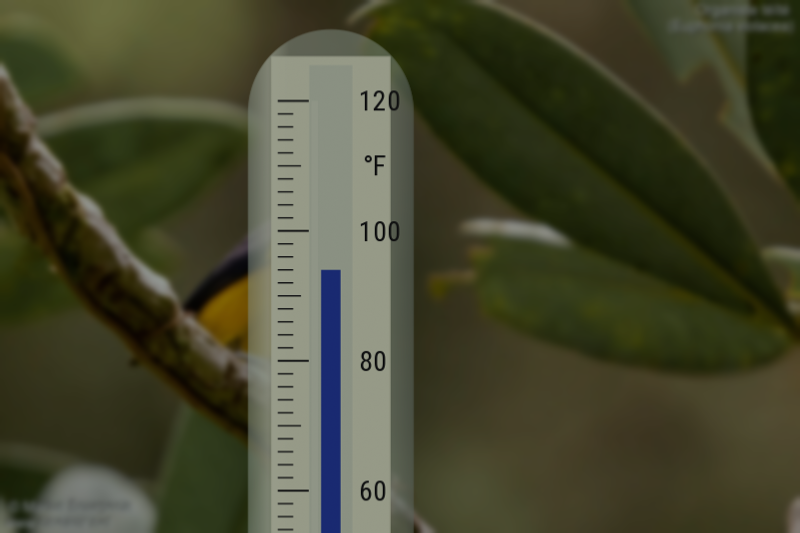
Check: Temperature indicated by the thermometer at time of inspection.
94 °F
